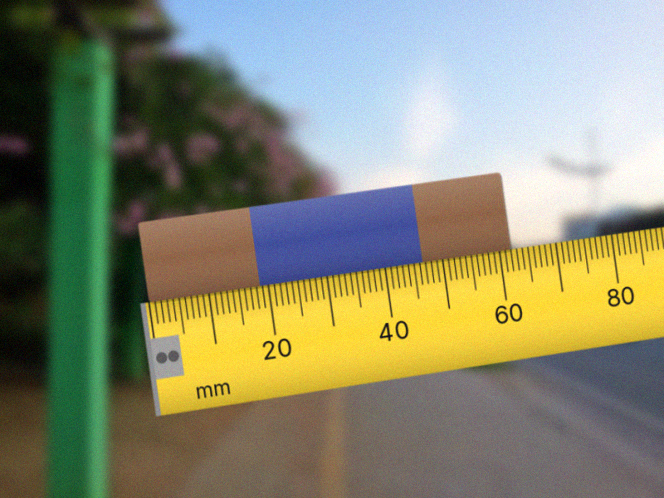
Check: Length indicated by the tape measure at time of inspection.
62 mm
